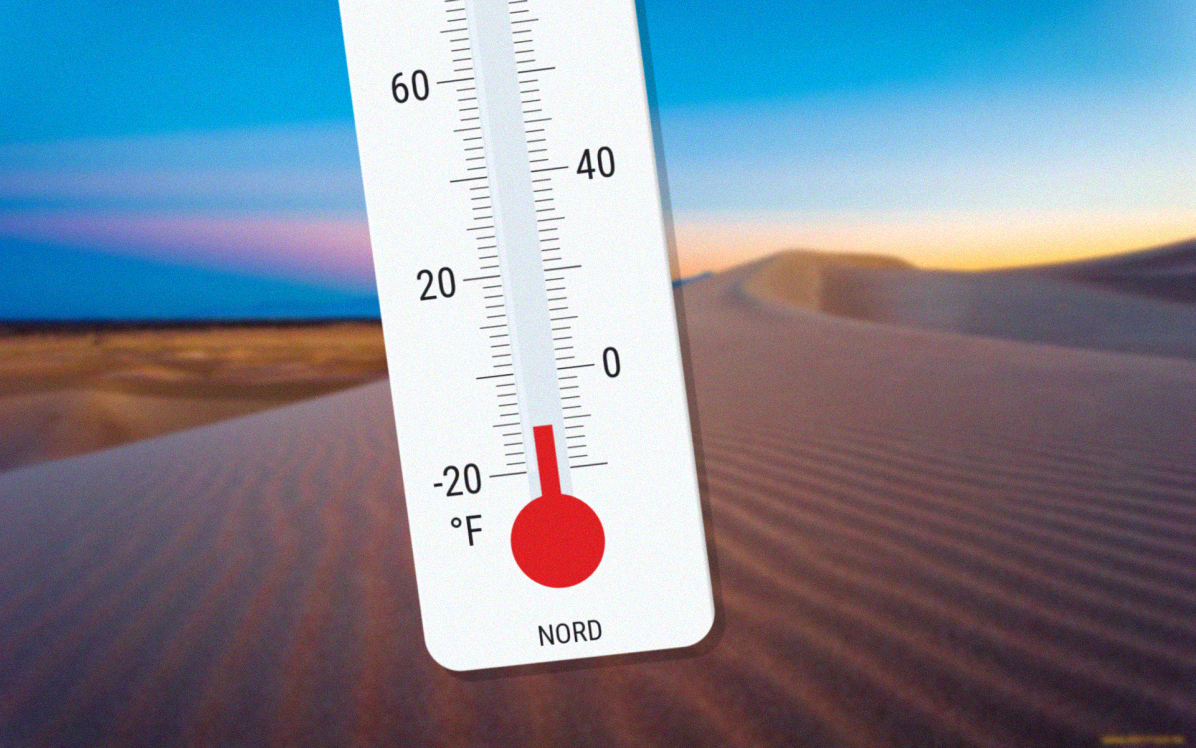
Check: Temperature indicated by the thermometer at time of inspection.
-11 °F
